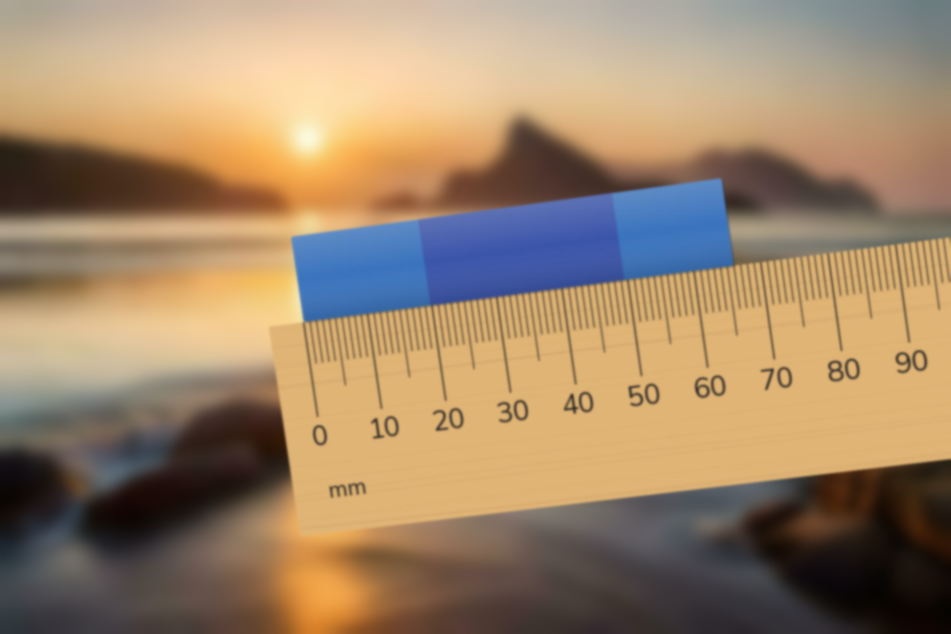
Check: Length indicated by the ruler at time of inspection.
66 mm
